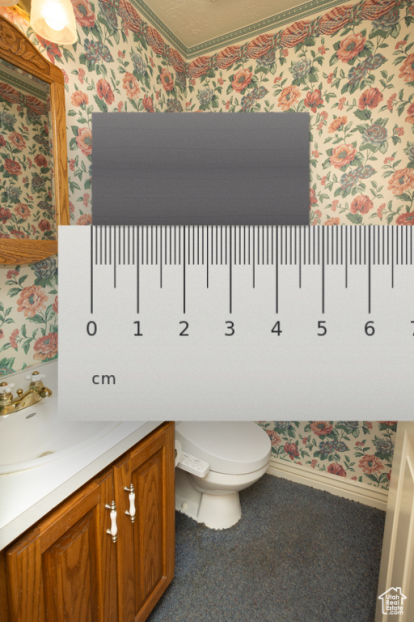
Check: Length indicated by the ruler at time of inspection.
4.7 cm
